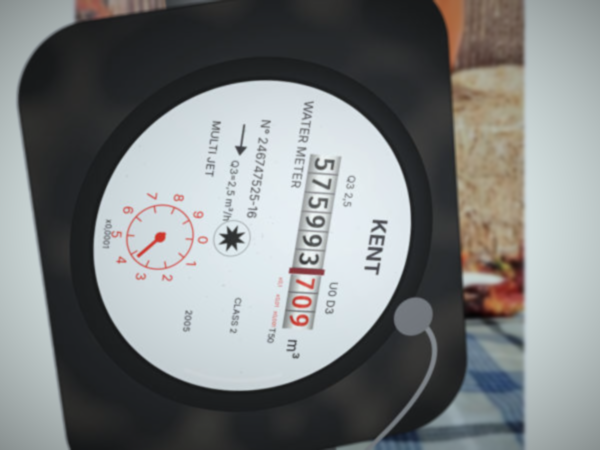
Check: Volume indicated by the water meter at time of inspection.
575993.7093 m³
